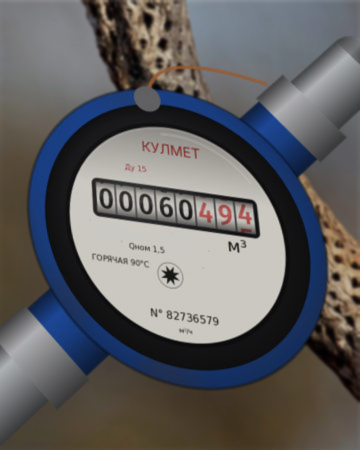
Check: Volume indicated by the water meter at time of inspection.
60.494 m³
